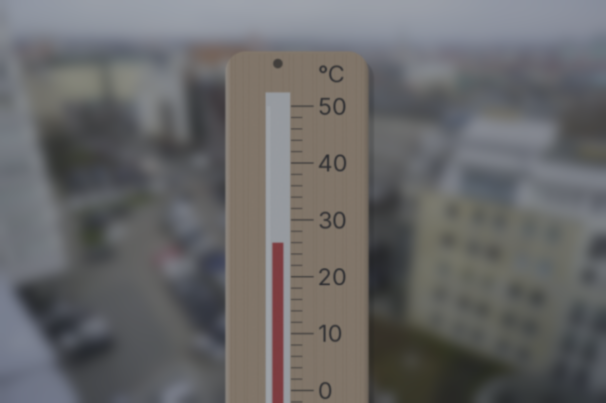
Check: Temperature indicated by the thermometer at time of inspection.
26 °C
